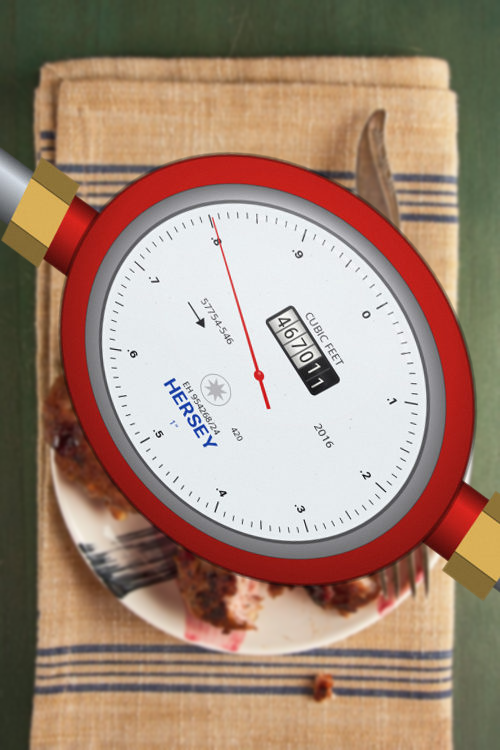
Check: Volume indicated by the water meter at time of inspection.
467010.80 ft³
